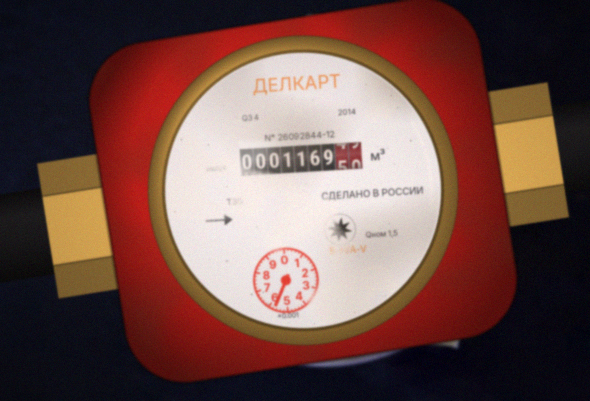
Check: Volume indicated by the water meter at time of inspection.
1169.495 m³
